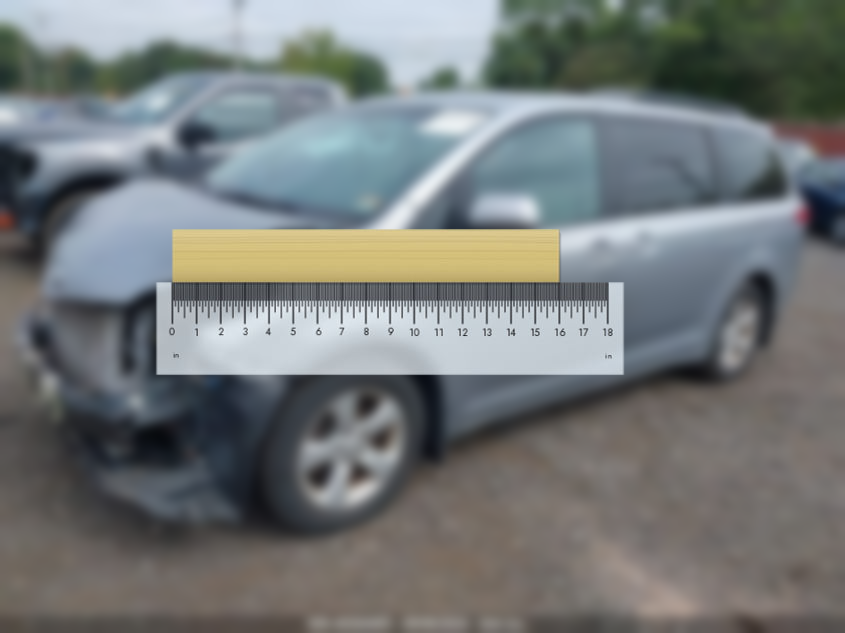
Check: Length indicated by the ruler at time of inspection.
16 in
